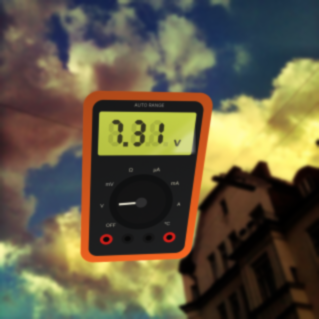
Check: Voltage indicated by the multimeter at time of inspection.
7.31 V
